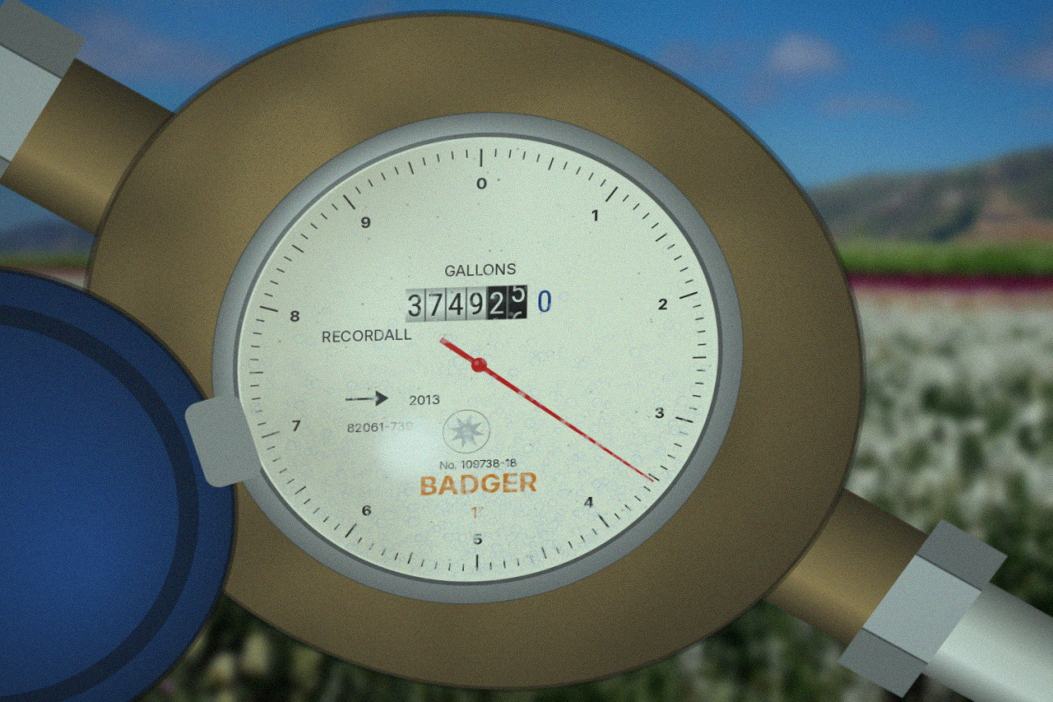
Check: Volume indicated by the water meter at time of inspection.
3749253.5 gal
